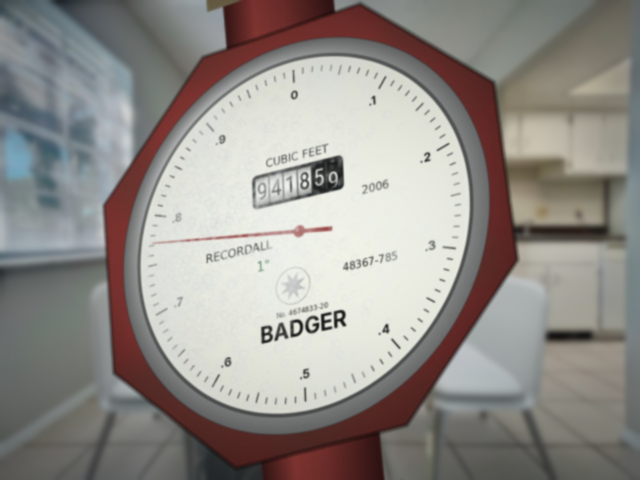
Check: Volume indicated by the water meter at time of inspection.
941858.77 ft³
